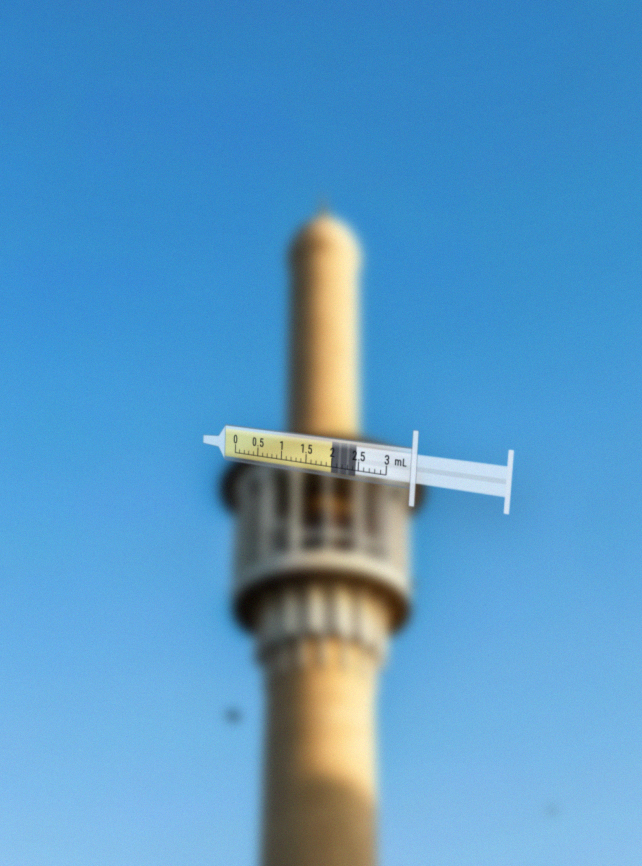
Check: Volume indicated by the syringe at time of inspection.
2 mL
